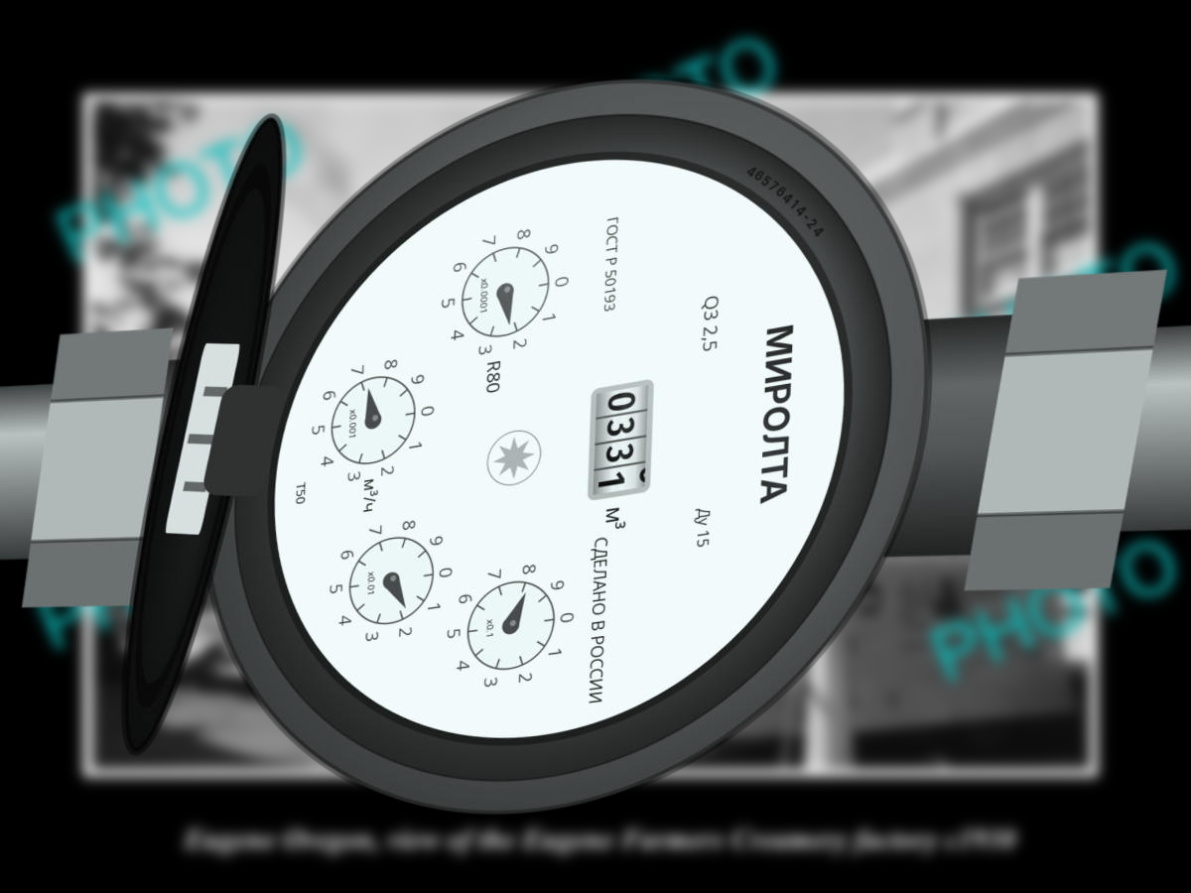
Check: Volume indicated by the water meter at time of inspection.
330.8172 m³
